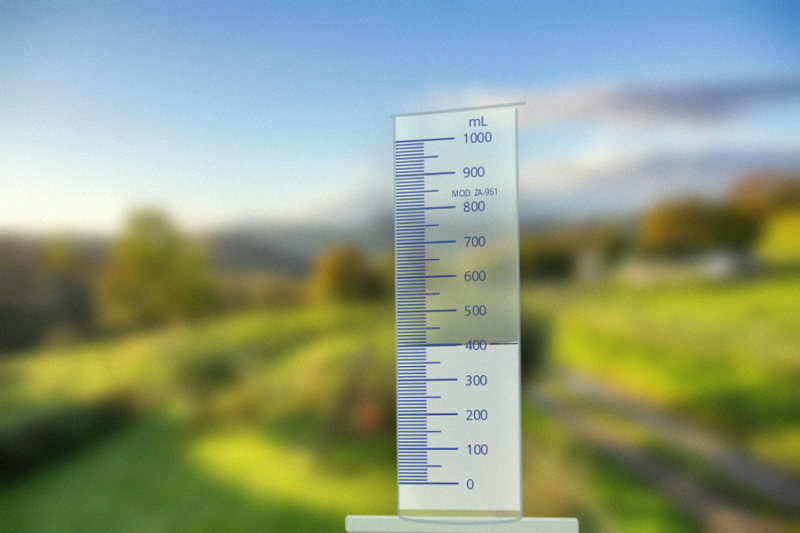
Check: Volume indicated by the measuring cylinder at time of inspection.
400 mL
